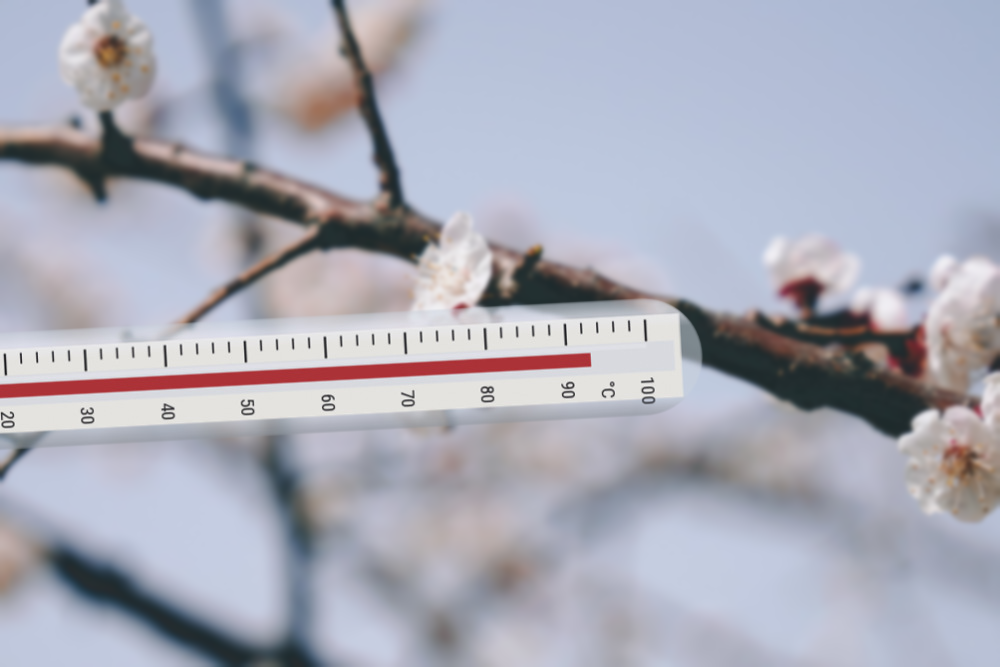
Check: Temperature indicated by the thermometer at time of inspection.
93 °C
